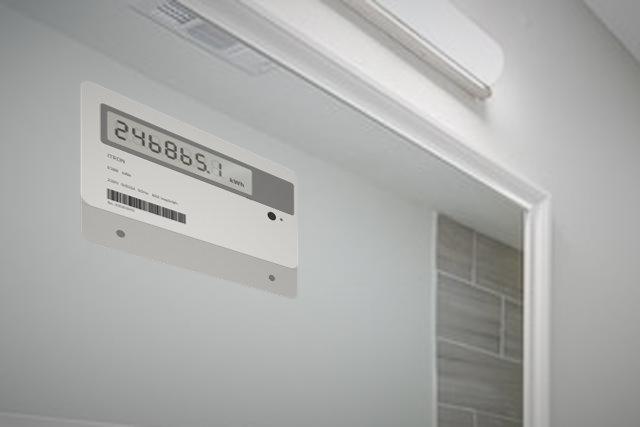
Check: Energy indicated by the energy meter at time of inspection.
246865.1 kWh
